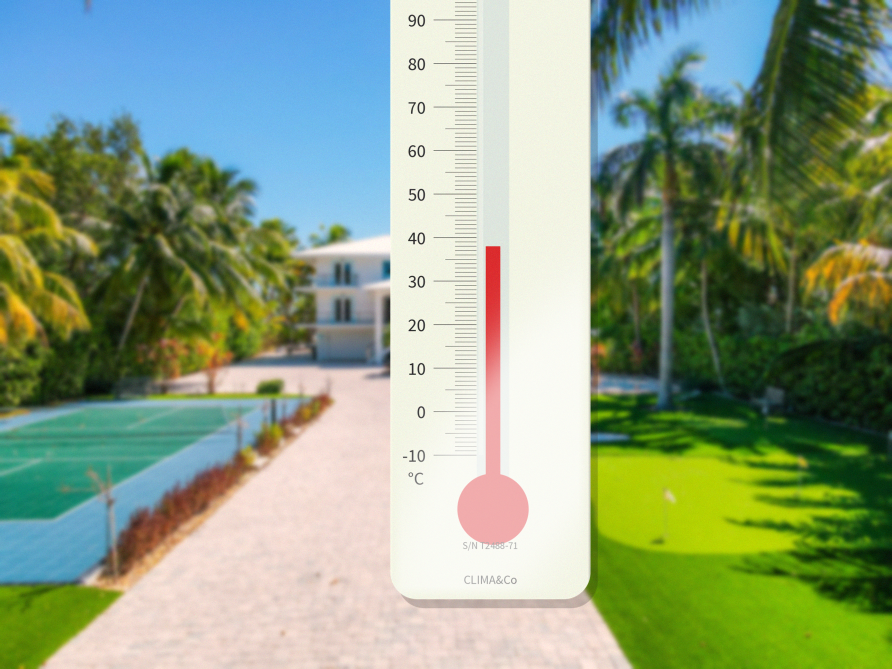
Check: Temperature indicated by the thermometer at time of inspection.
38 °C
